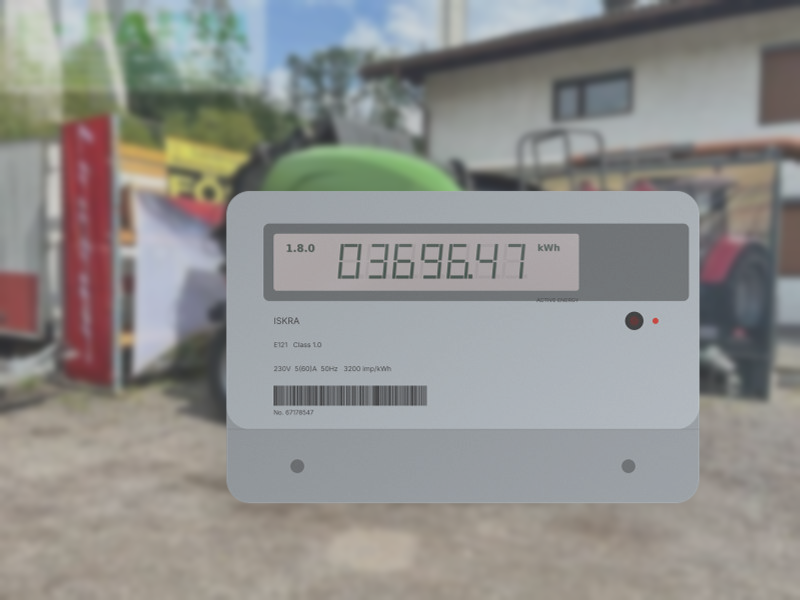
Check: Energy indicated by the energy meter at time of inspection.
3696.47 kWh
